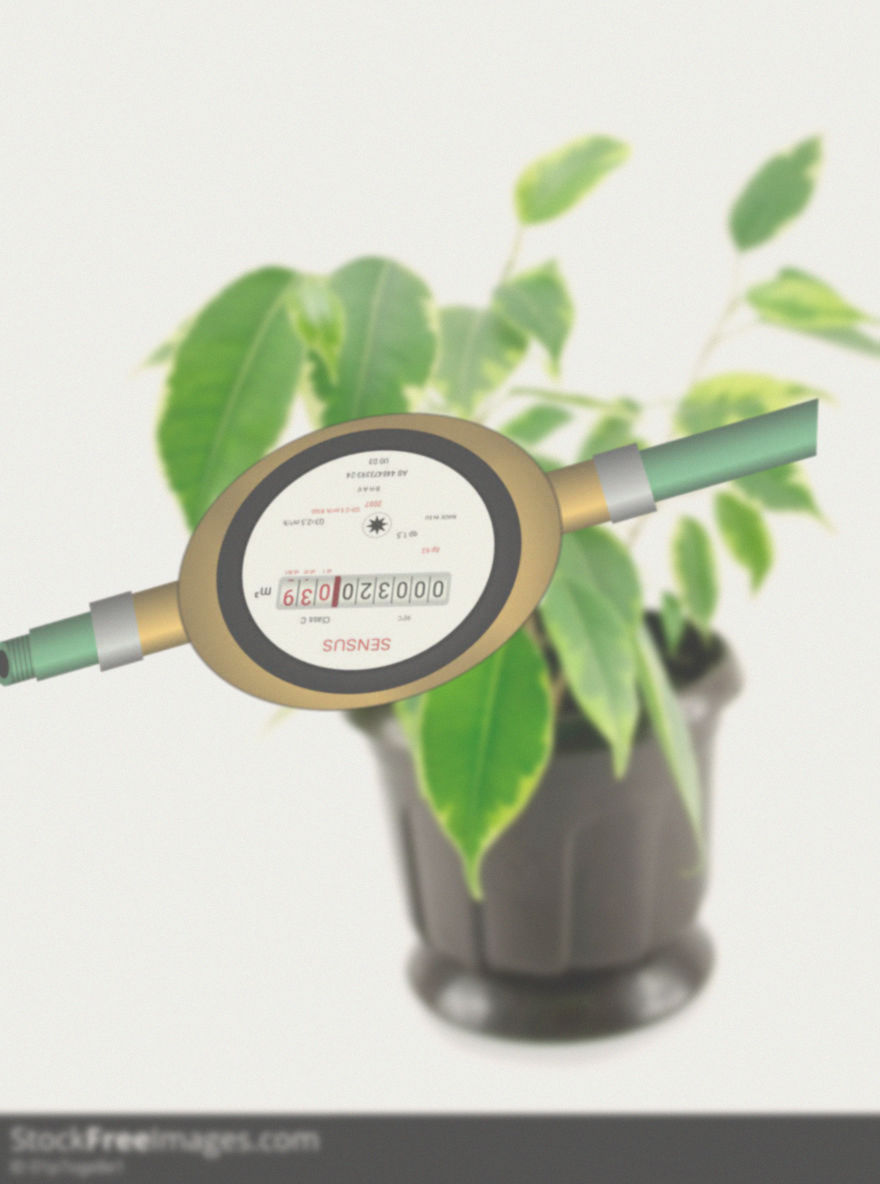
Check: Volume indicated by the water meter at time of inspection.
320.039 m³
